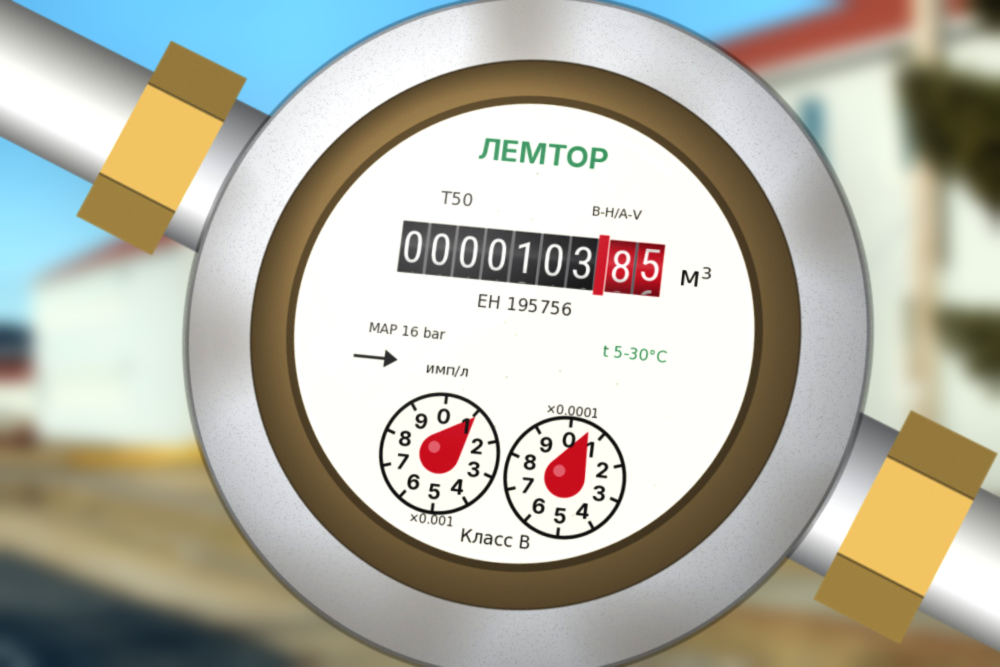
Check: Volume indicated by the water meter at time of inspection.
103.8510 m³
